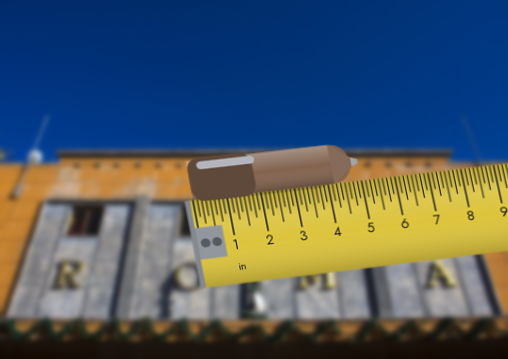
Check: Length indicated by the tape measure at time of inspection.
5 in
